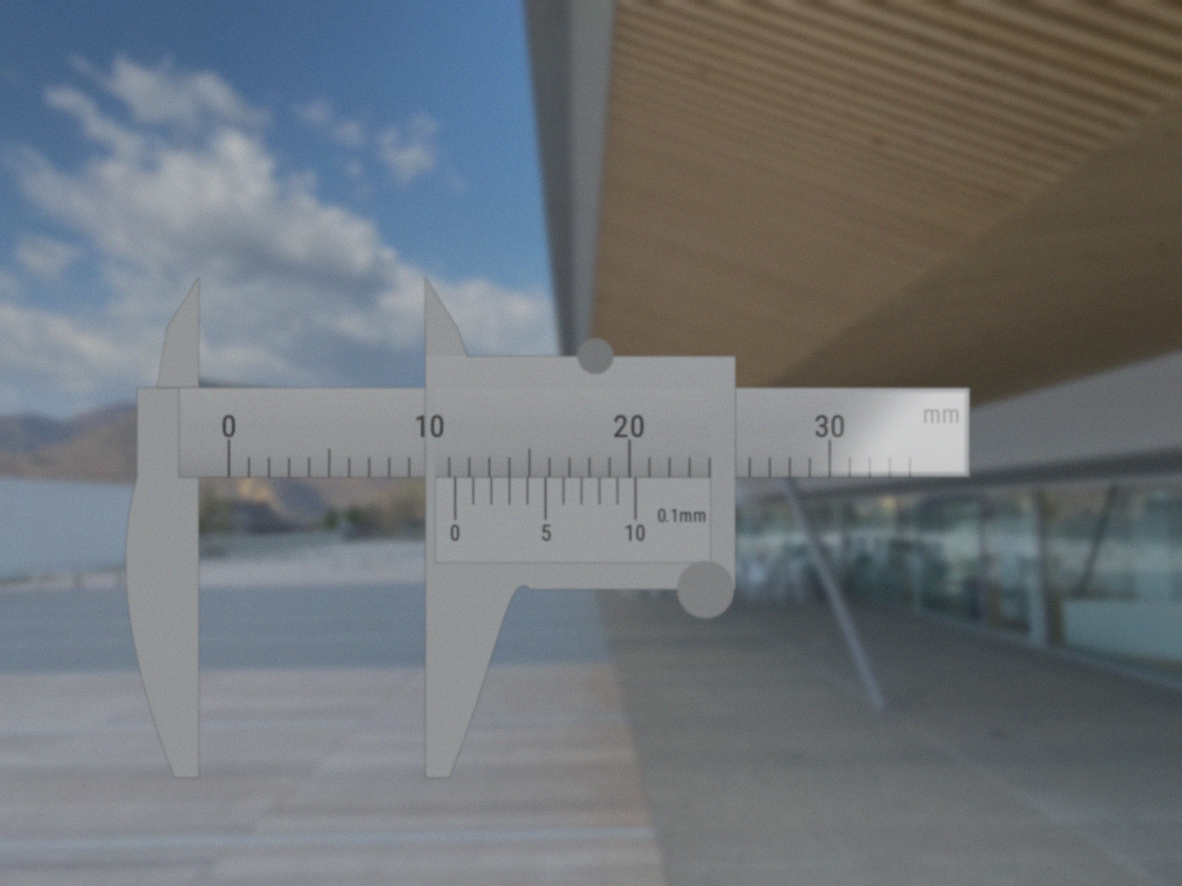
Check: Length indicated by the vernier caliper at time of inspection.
11.3 mm
